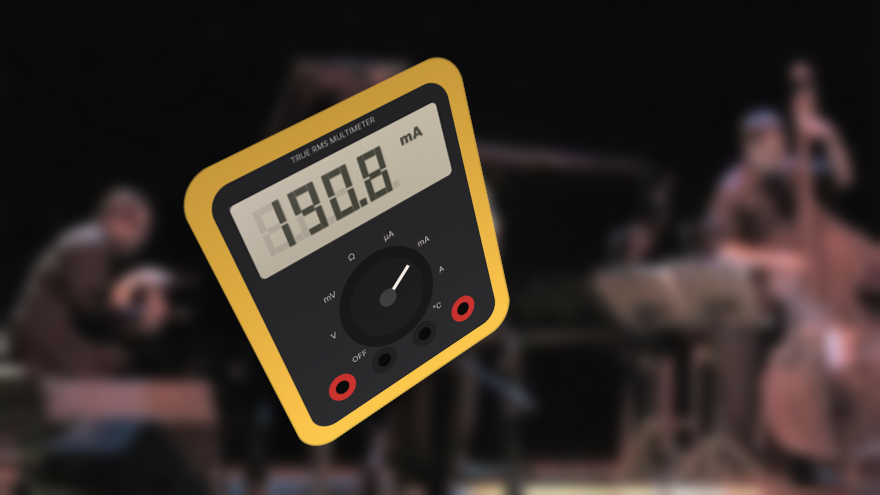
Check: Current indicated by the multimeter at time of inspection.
190.8 mA
